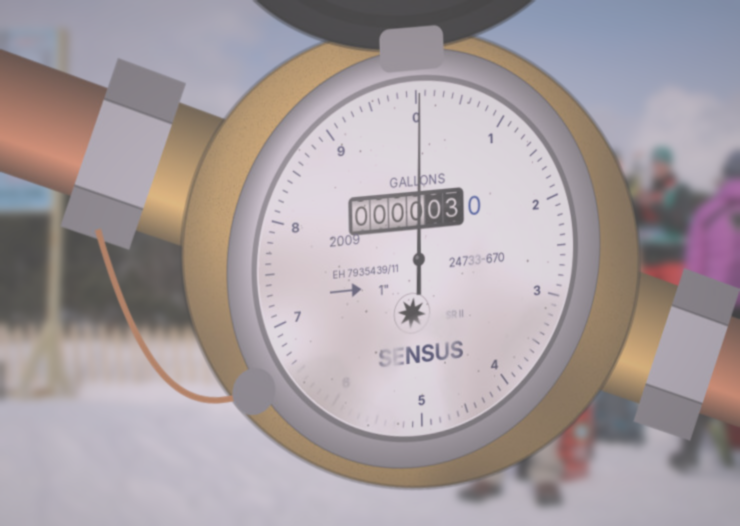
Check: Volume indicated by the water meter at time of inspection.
30.0 gal
